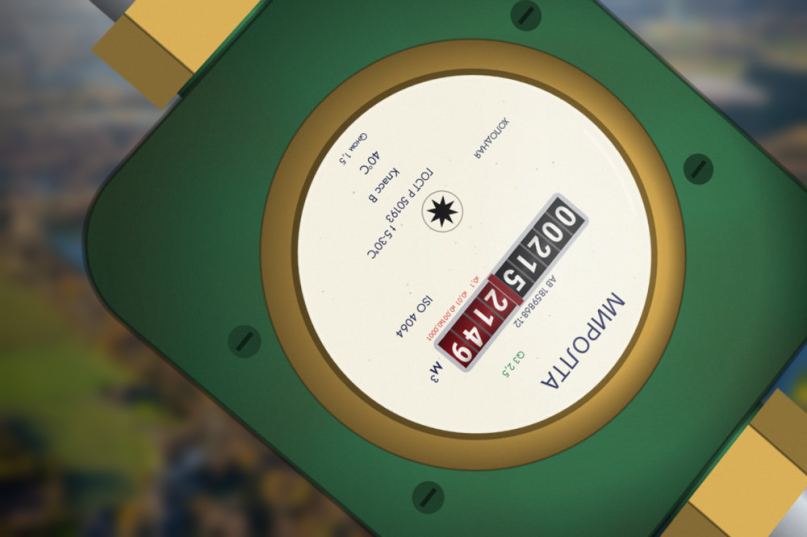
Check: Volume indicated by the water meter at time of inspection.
215.2149 m³
